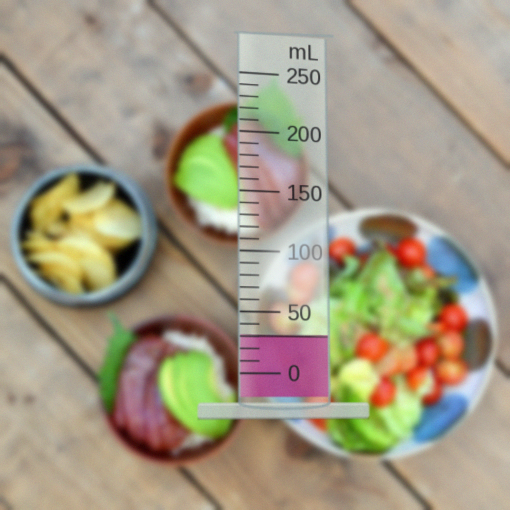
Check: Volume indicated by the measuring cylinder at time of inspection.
30 mL
